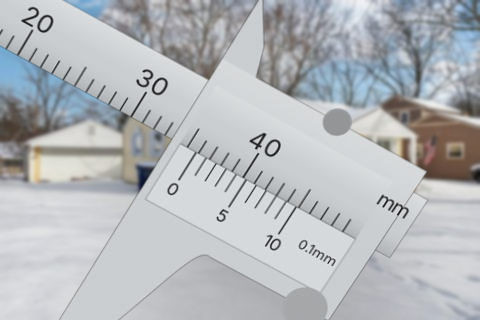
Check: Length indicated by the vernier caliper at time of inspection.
35.8 mm
